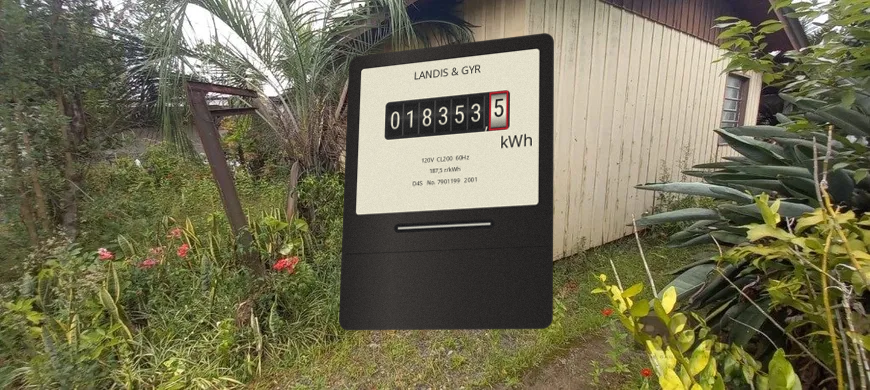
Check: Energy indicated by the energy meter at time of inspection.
18353.5 kWh
